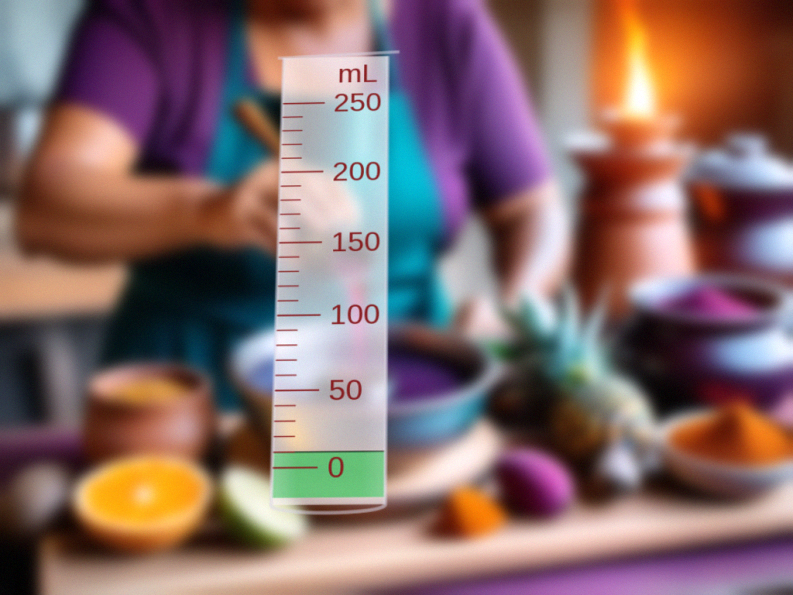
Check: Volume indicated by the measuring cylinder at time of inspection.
10 mL
